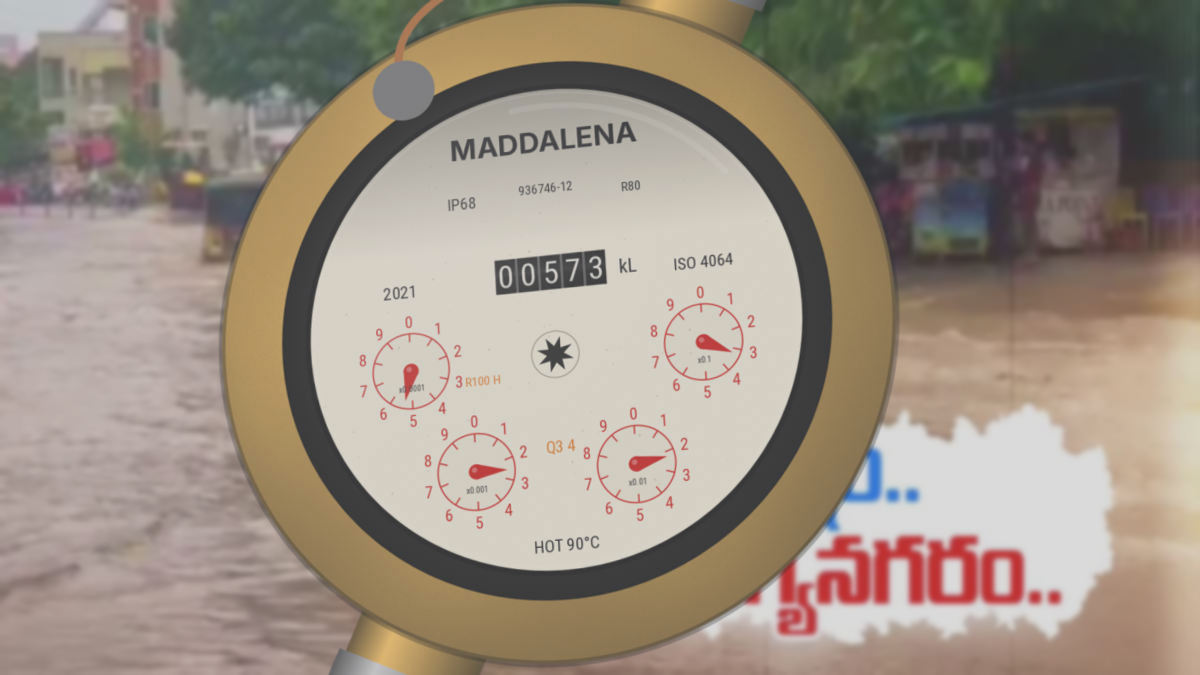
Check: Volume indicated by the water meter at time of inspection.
573.3225 kL
